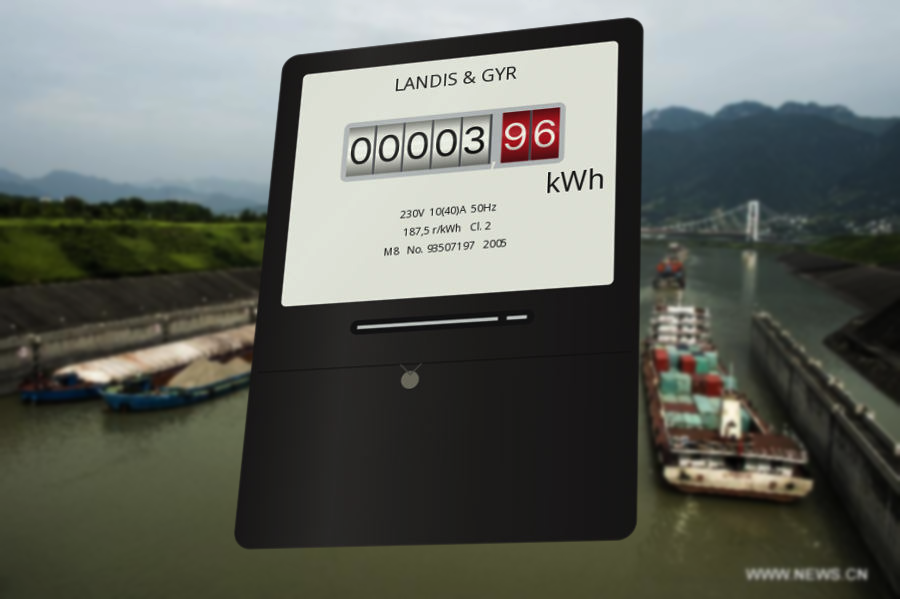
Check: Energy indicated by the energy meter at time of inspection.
3.96 kWh
